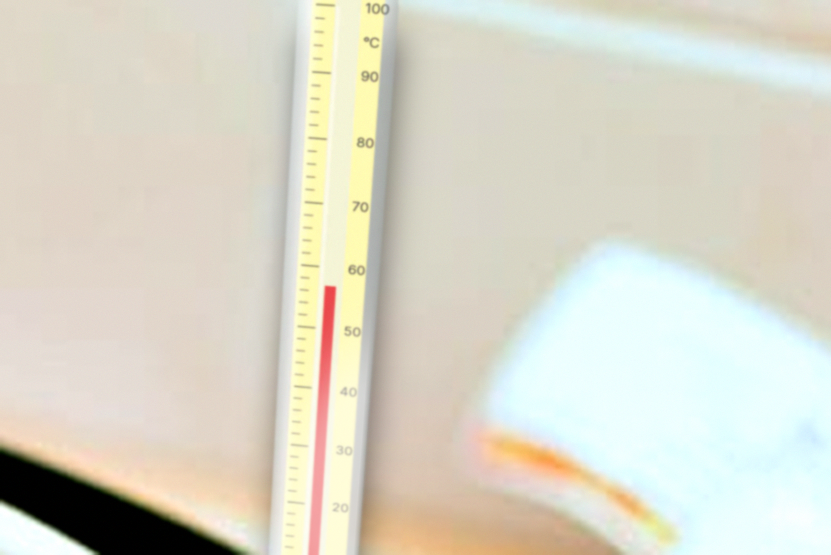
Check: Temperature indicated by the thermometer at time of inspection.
57 °C
